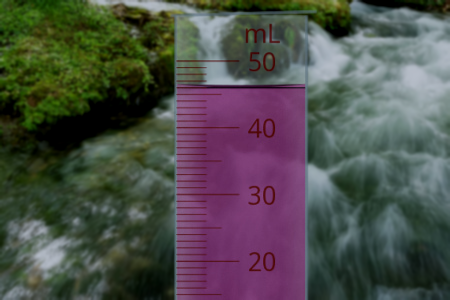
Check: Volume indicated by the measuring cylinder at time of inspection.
46 mL
